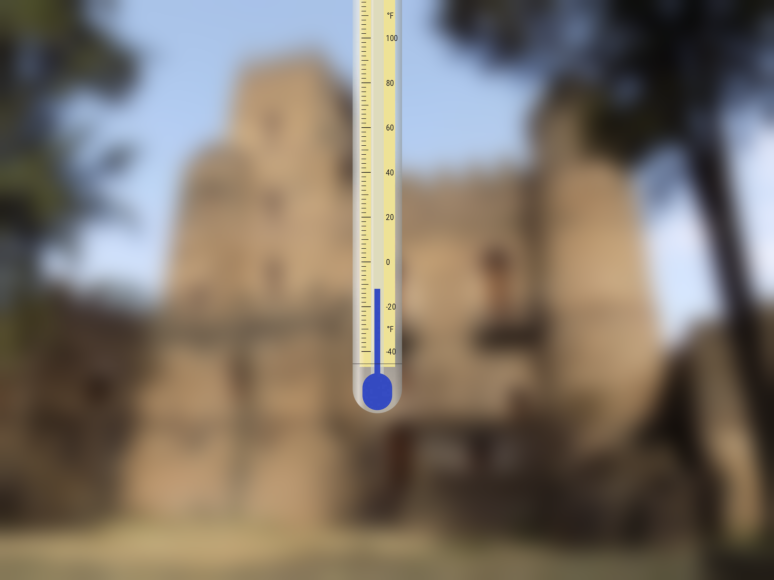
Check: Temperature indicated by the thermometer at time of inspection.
-12 °F
